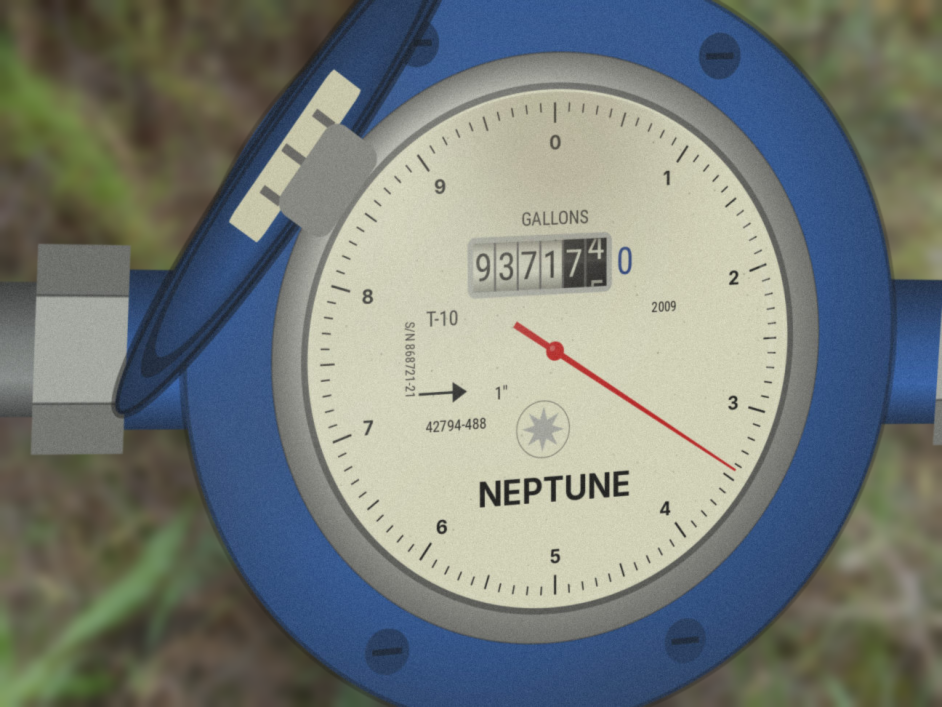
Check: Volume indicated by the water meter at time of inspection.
9371743.4 gal
